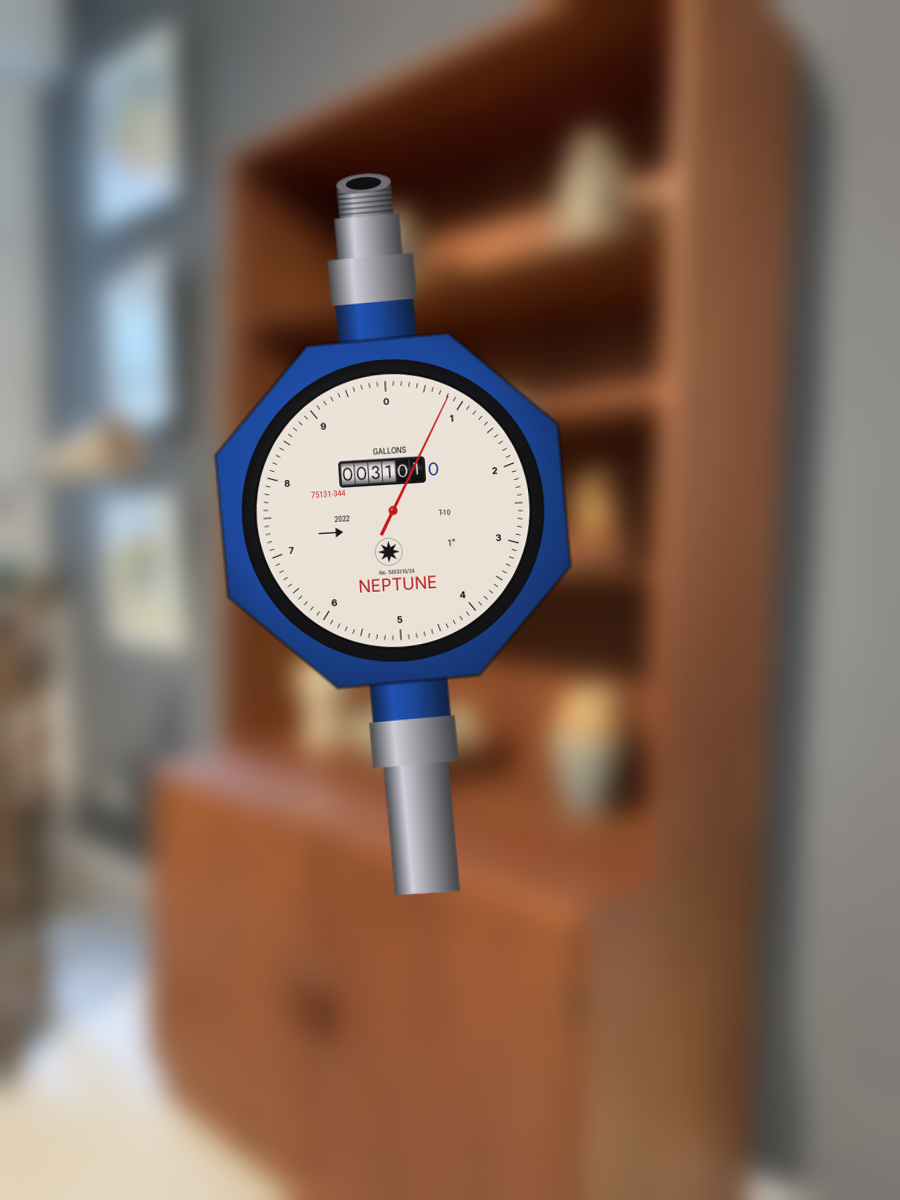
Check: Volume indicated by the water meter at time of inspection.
31010.8 gal
